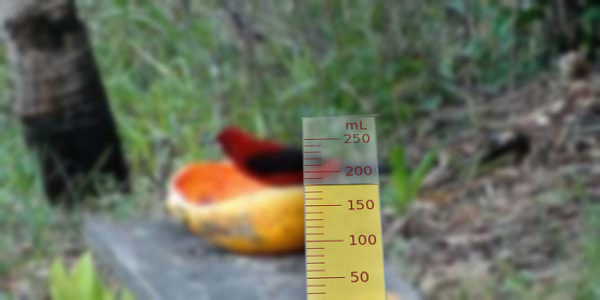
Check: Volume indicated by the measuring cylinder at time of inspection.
180 mL
